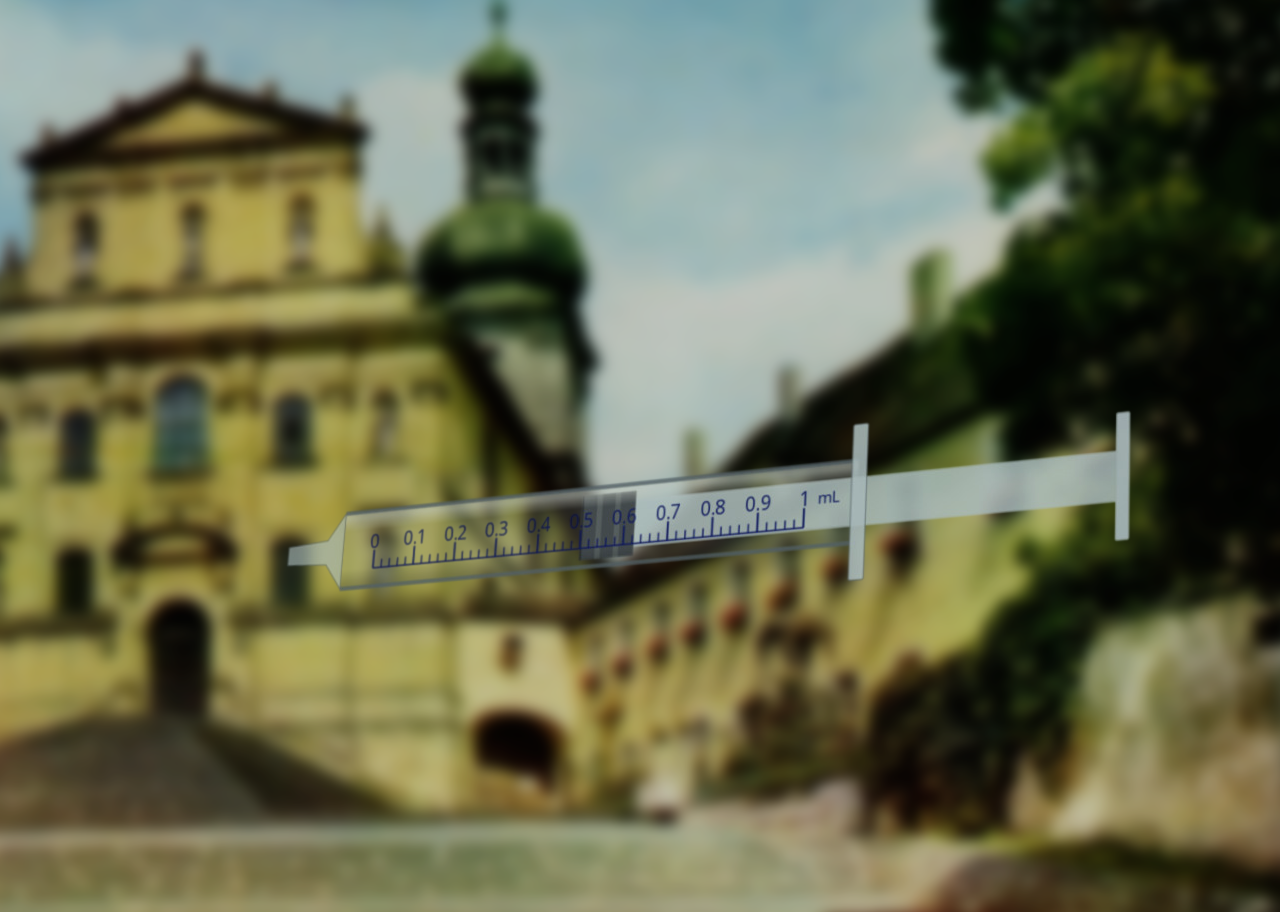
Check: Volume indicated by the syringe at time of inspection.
0.5 mL
